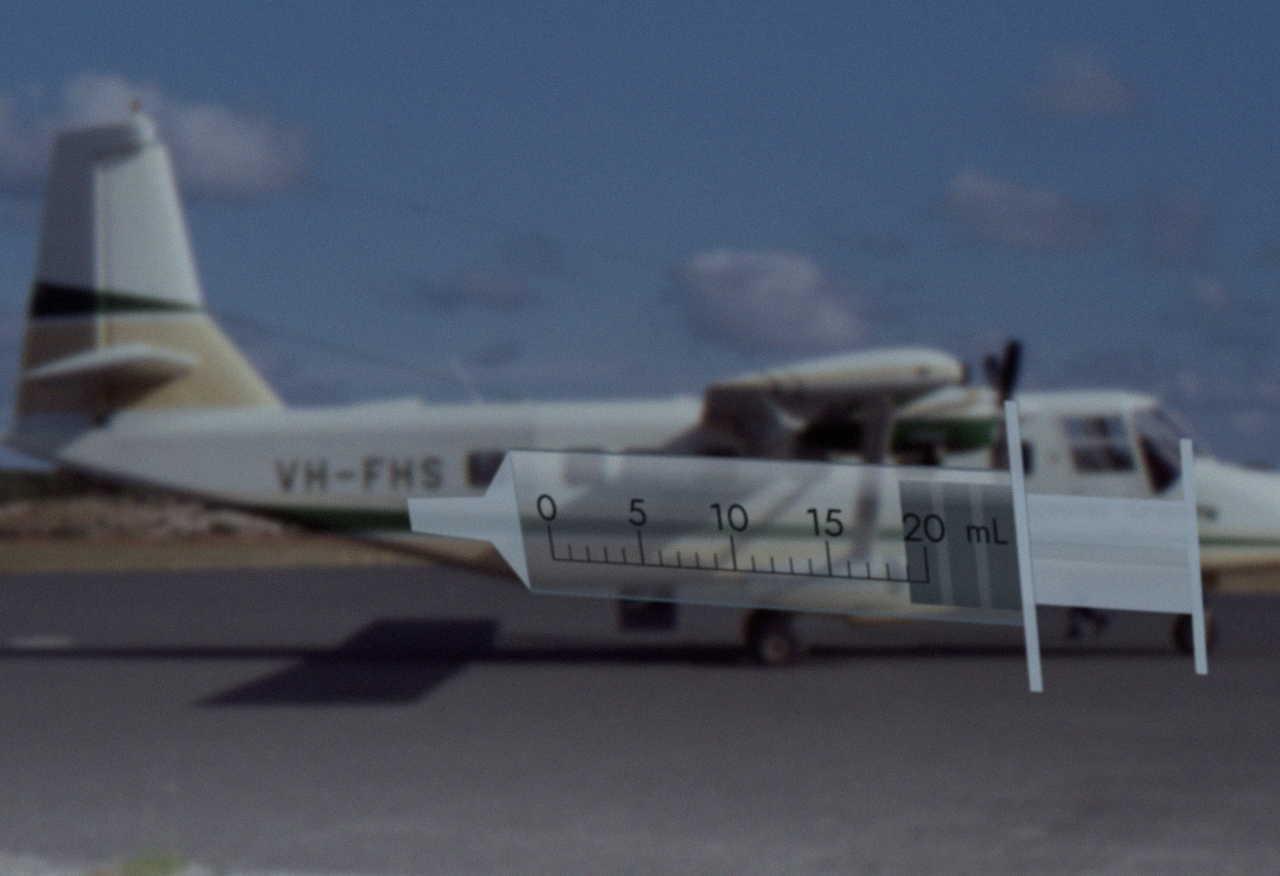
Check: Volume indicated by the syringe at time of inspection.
19 mL
